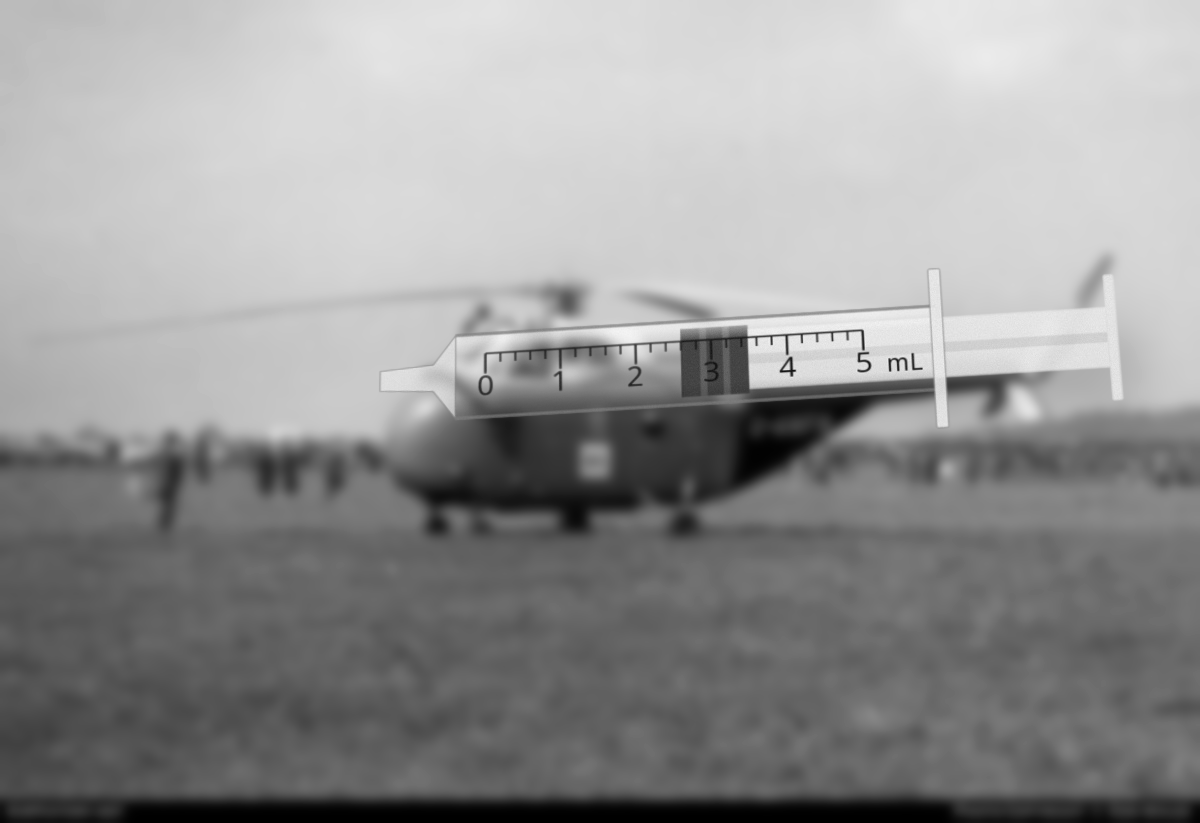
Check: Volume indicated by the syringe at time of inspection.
2.6 mL
